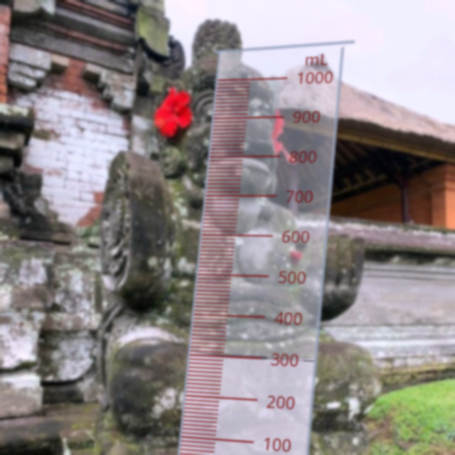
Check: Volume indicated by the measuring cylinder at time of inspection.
300 mL
